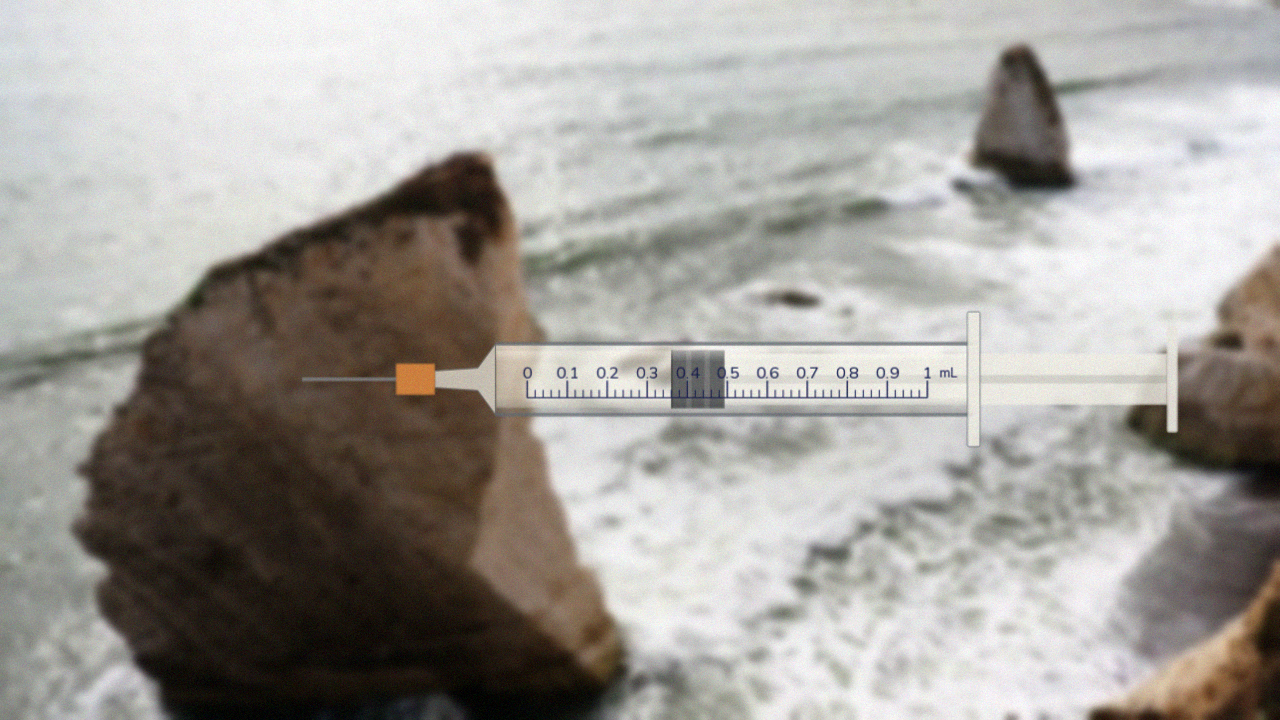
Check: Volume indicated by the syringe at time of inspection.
0.36 mL
